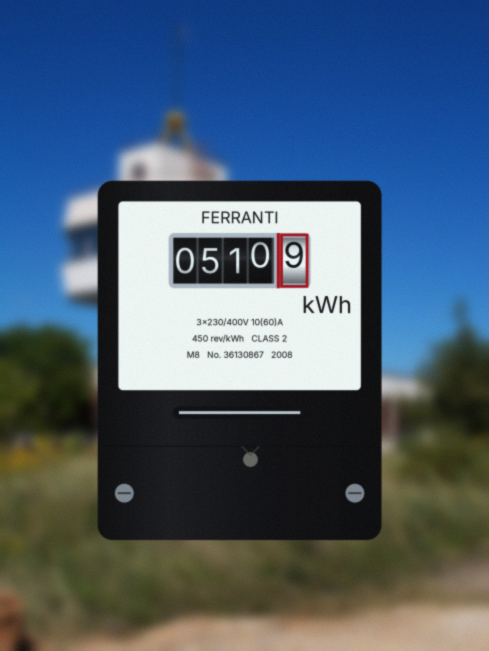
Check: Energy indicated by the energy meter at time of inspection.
510.9 kWh
